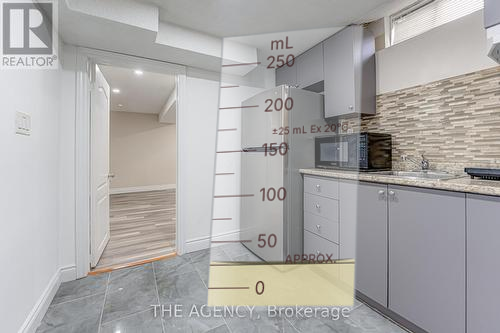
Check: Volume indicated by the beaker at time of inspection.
25 mL
